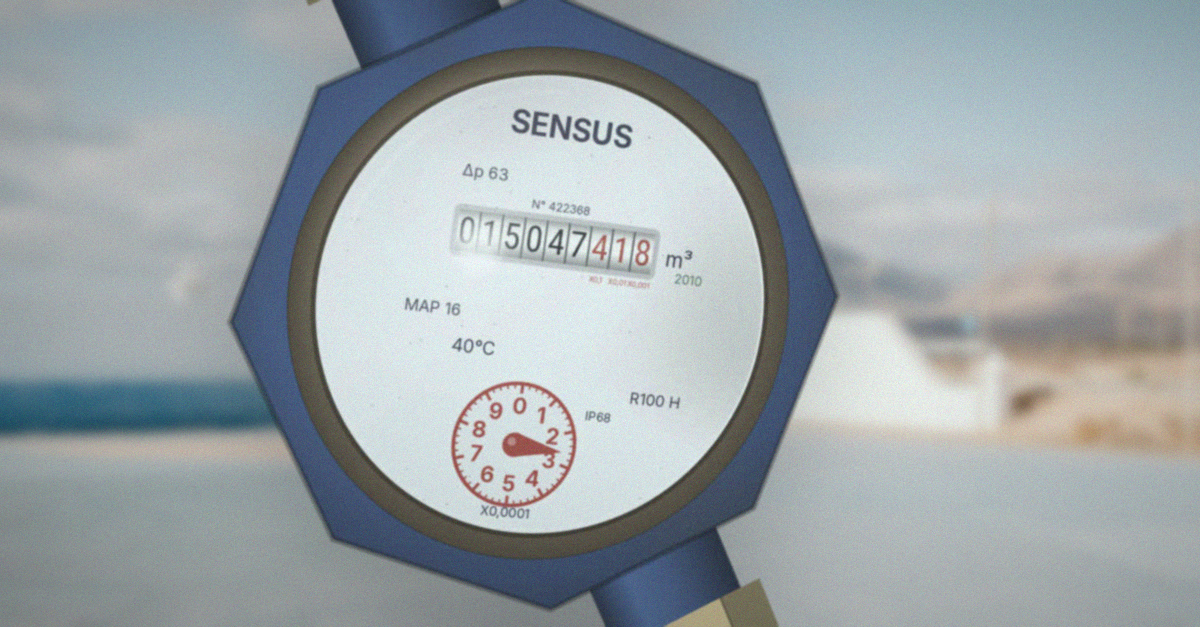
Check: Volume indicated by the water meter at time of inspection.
15047.4182 m³
